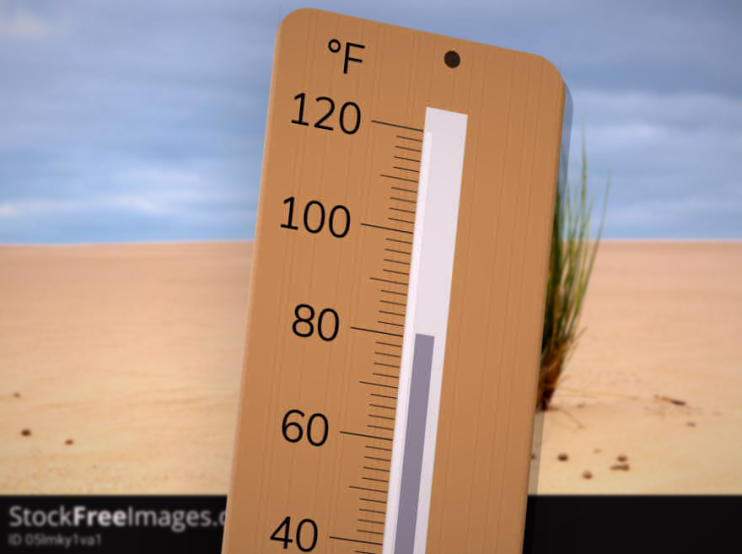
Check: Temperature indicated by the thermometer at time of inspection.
81 °F
